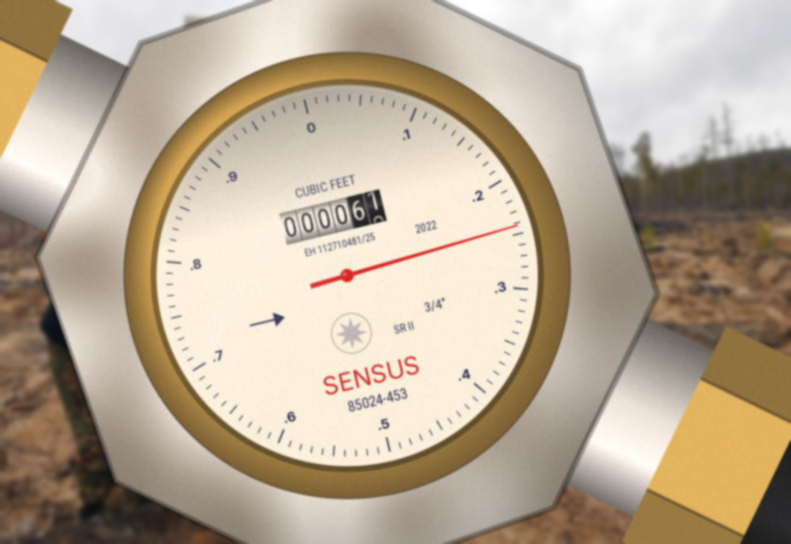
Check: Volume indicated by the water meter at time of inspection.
61.24 ft³
